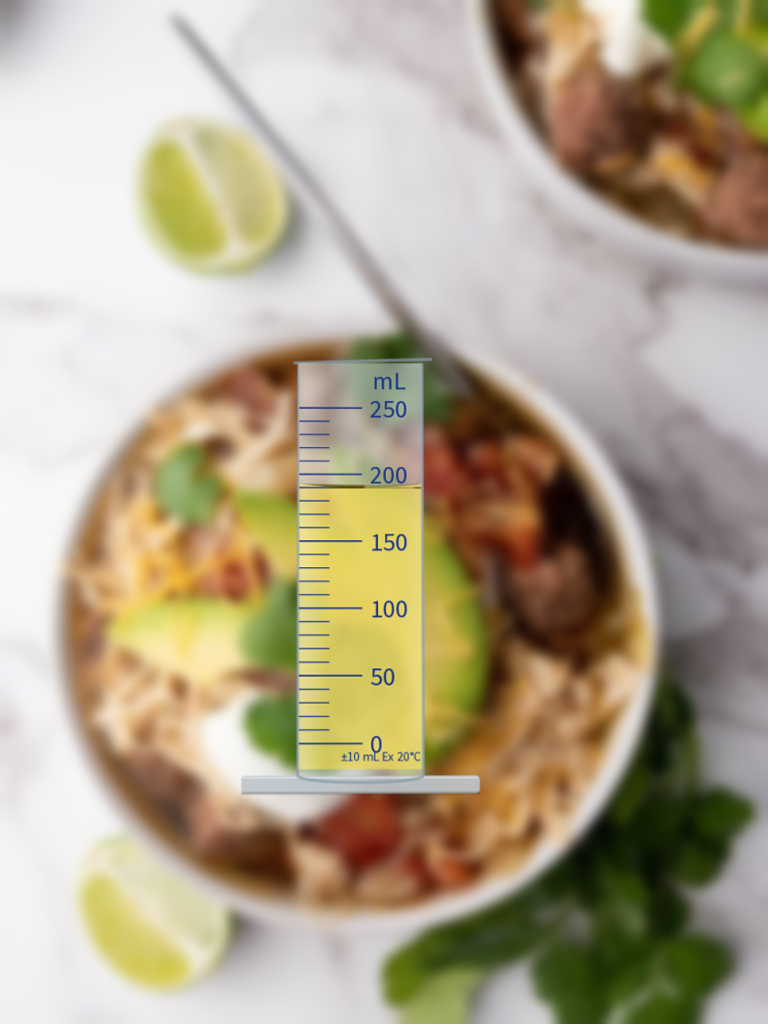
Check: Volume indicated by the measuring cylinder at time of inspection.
190 mL
